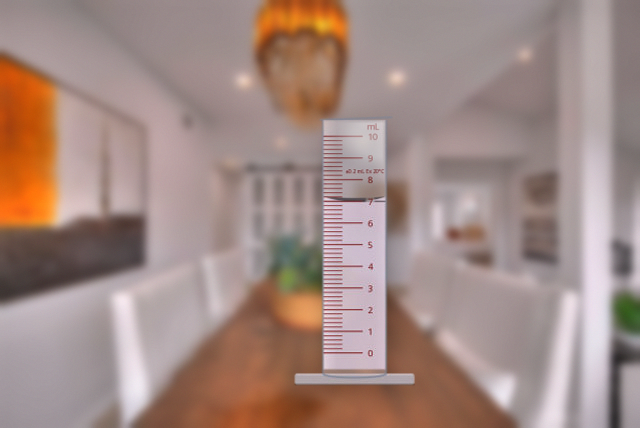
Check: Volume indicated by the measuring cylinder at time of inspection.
7 mL
